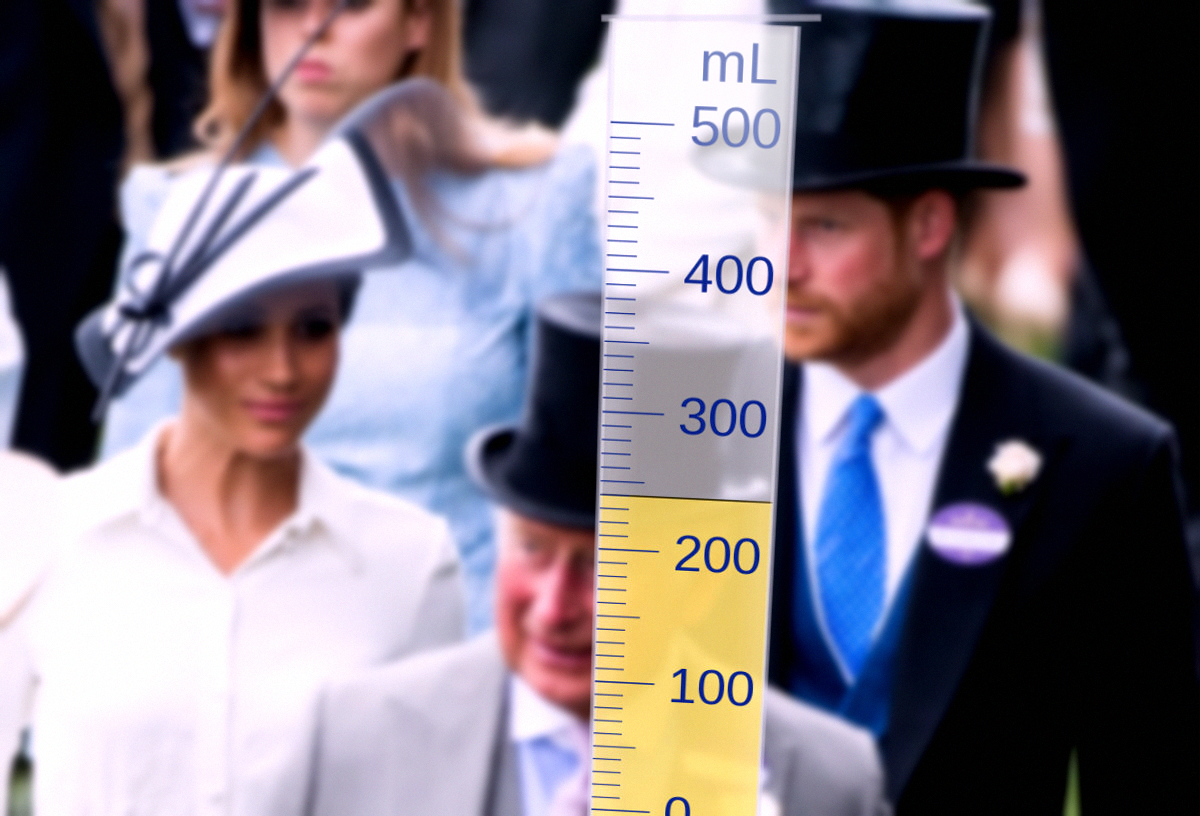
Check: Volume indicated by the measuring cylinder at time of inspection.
240 mL
